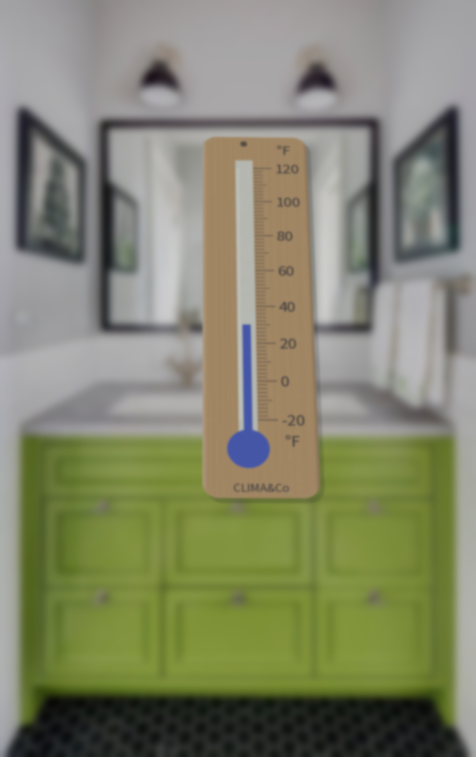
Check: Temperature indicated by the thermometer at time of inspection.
30 °F
